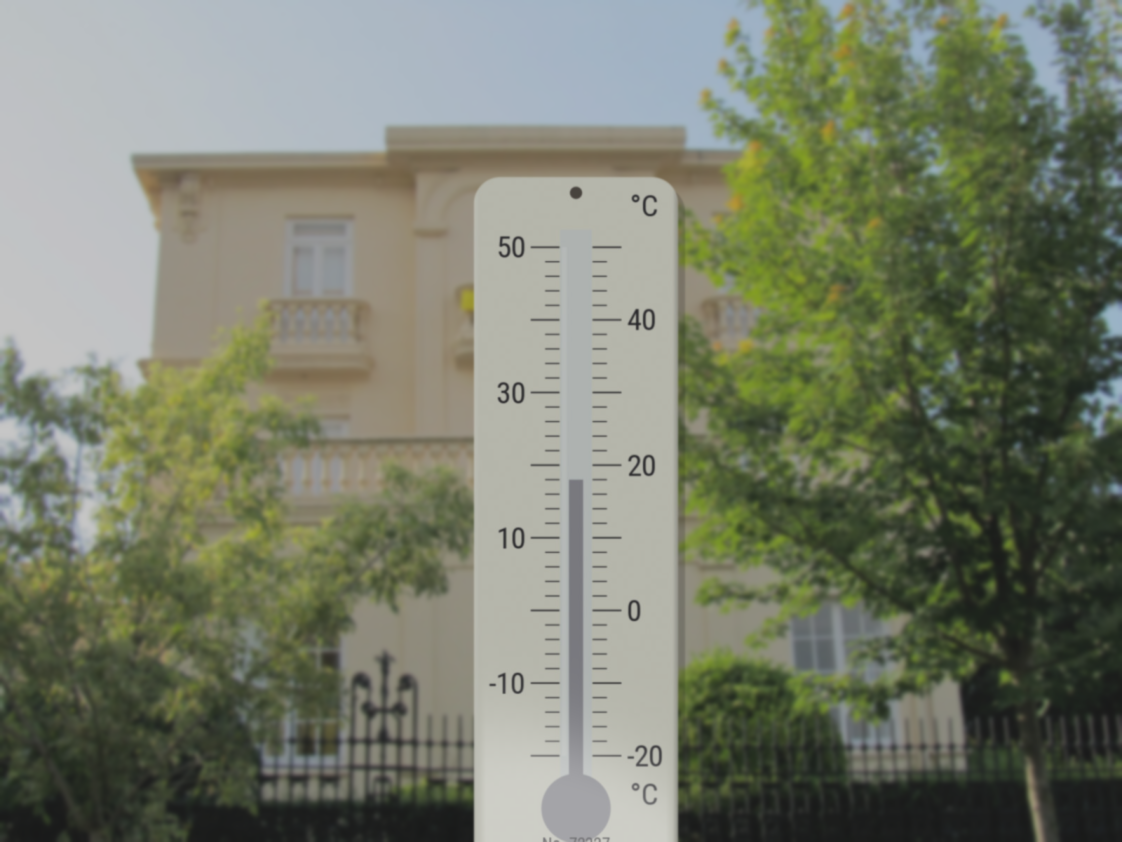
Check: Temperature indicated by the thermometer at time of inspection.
18 °C
